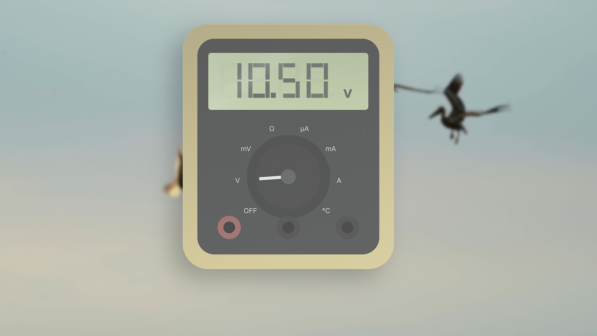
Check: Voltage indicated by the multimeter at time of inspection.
10.50 V
